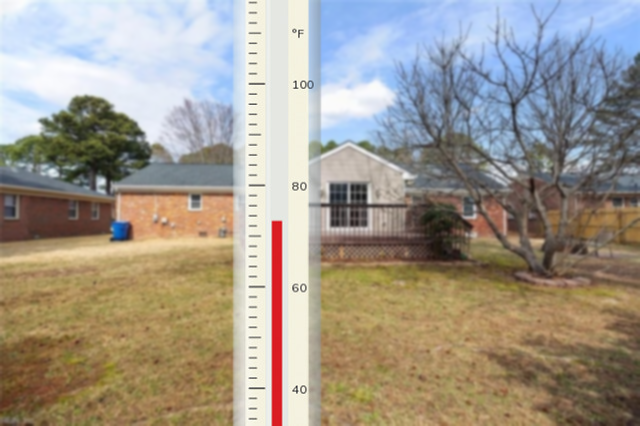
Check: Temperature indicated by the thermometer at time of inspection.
73 °F
